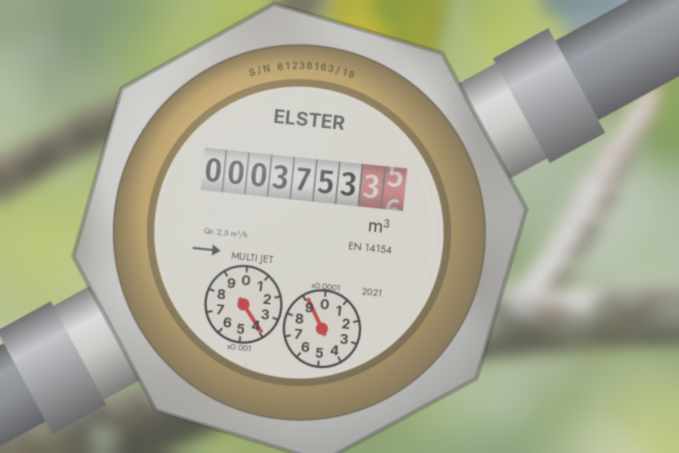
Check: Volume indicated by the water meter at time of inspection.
3753.3539 m³
